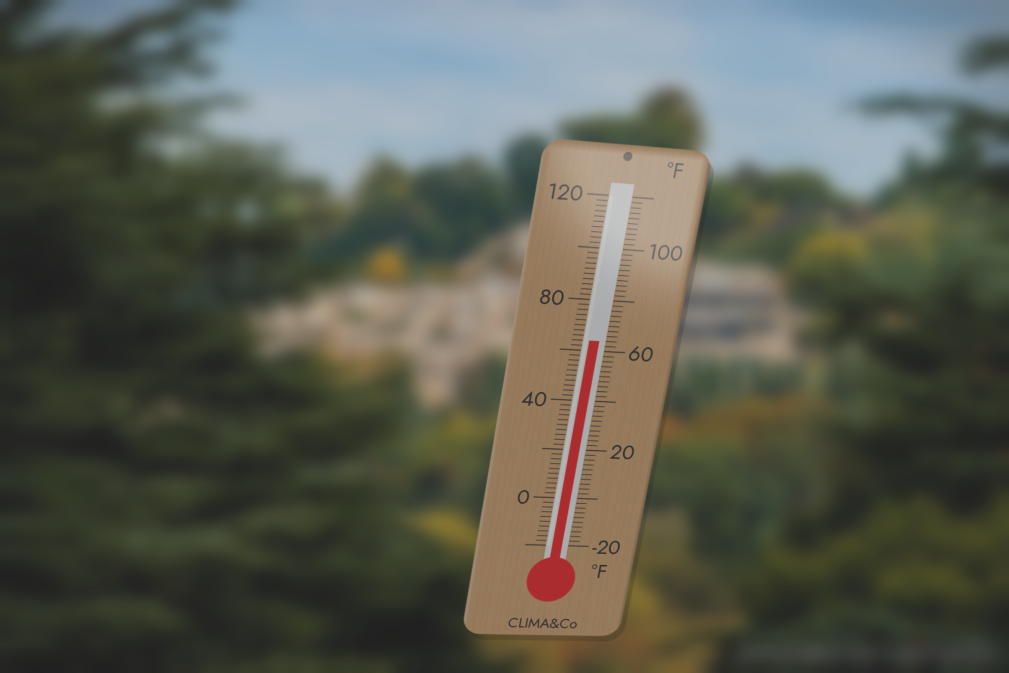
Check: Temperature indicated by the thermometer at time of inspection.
64 °F
